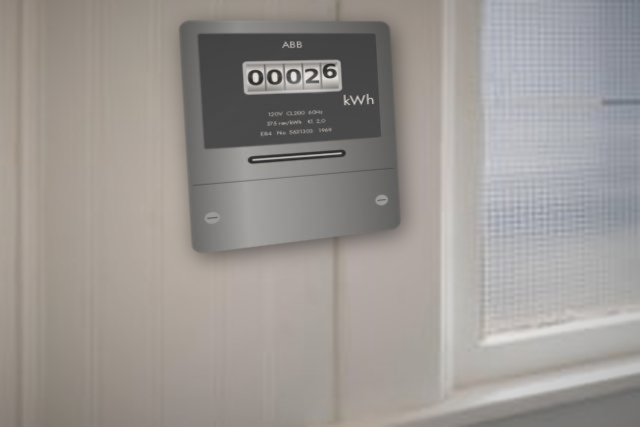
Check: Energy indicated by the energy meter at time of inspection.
26 kWh
